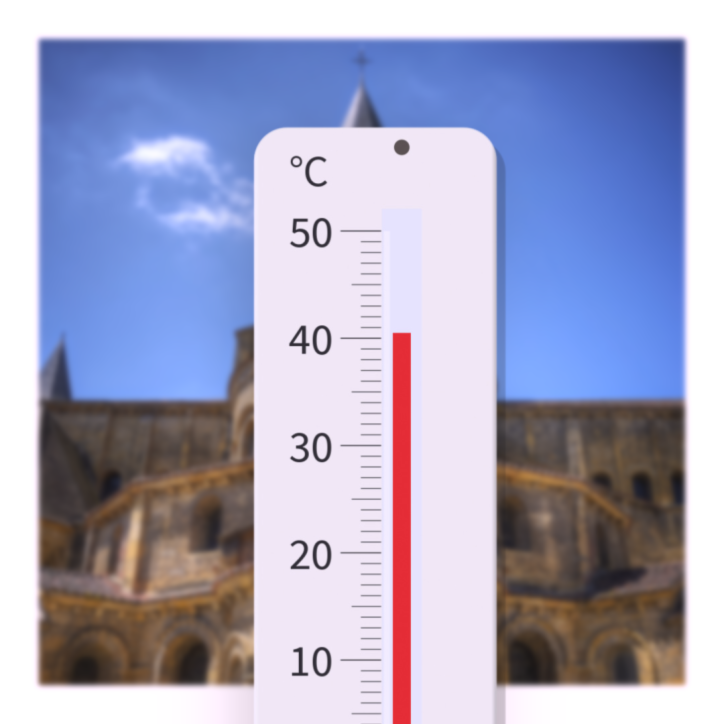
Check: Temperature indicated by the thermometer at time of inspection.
40.5 °C
